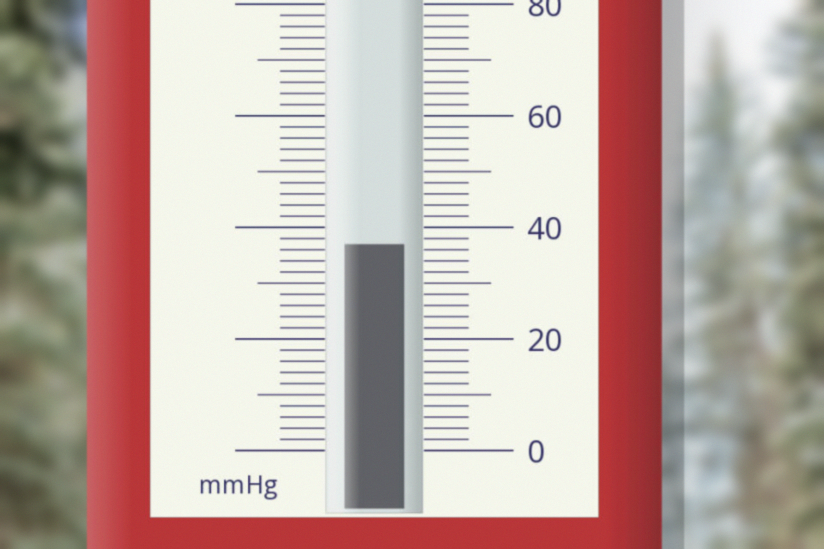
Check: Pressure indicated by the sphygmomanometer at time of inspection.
37 mmHg
